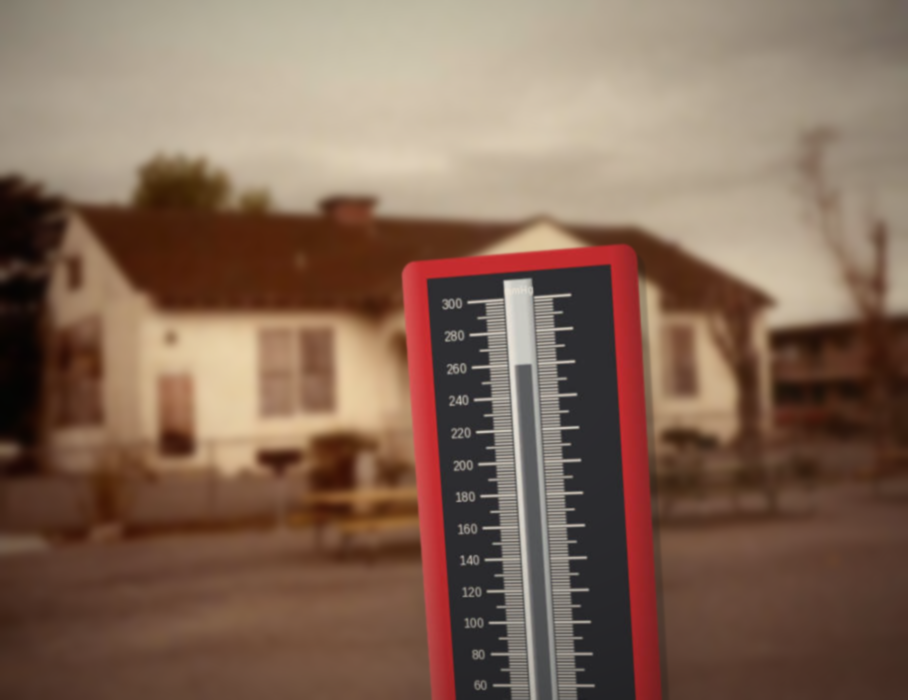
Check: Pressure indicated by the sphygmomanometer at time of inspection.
260 mmHg
